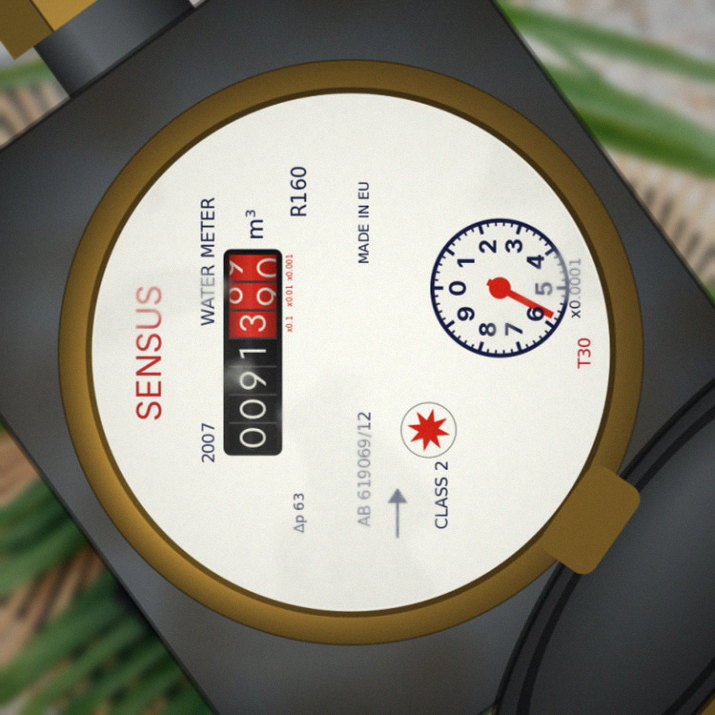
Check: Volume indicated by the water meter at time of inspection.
91.3895 m³
